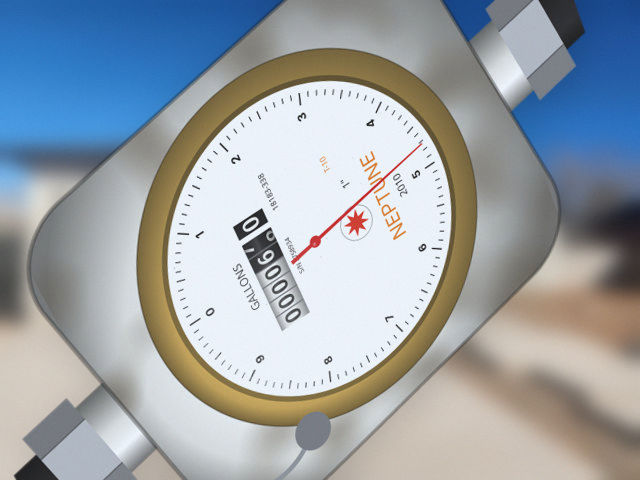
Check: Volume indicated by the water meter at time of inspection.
674.7 gal
